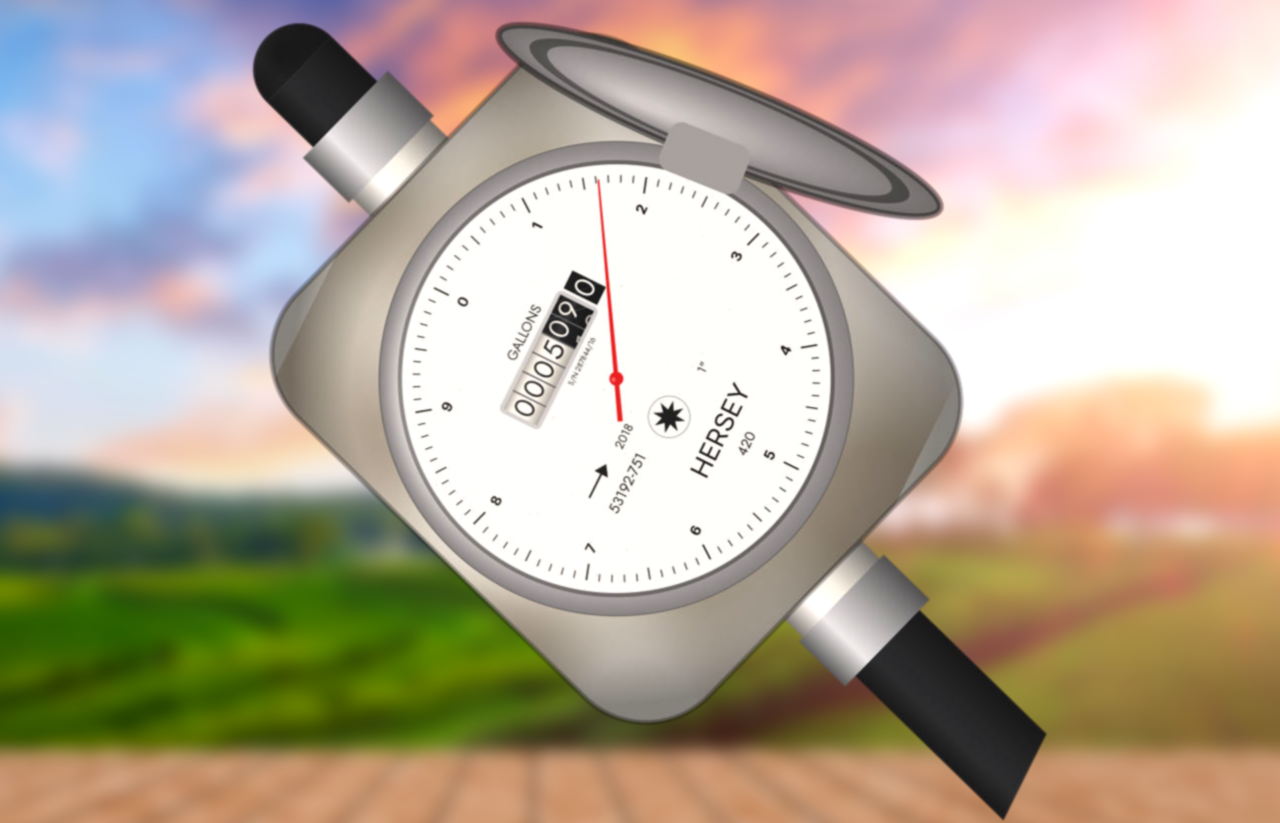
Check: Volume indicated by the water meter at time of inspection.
5091.6 gal
